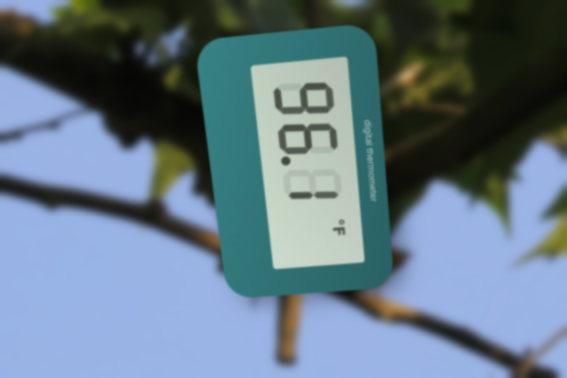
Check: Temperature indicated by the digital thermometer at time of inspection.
96.1 °F
